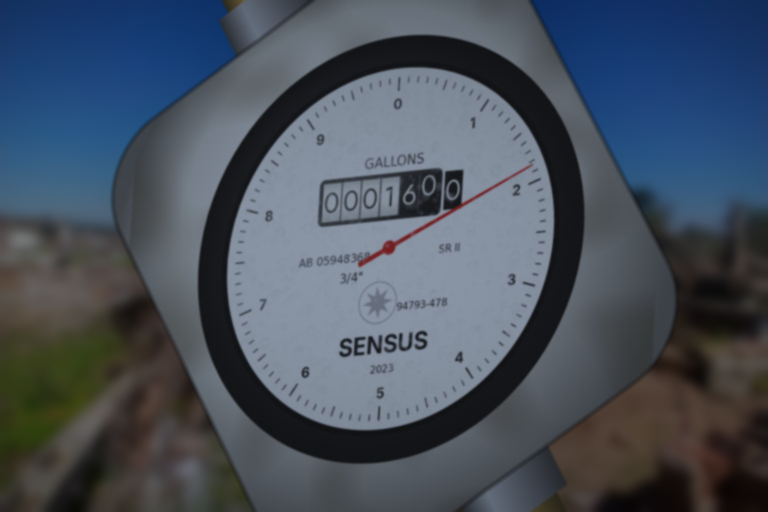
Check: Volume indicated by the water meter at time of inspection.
1601.8 gal
